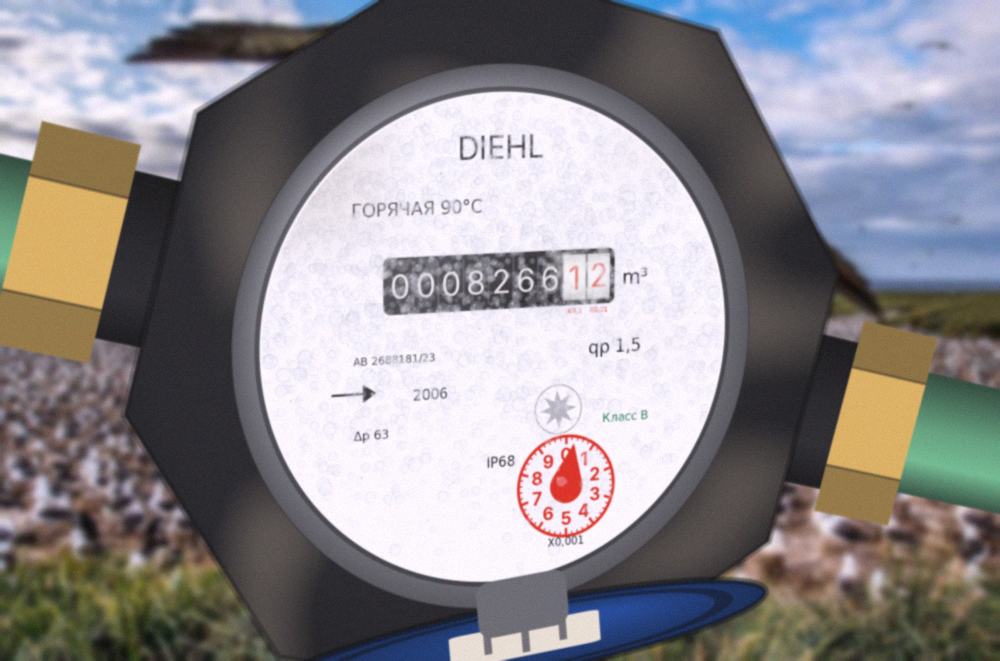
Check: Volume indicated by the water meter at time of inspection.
8266.120 m³
